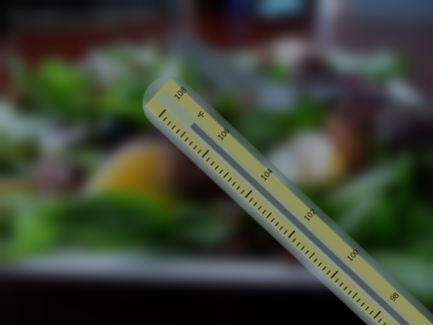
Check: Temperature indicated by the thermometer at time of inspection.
107 °F
